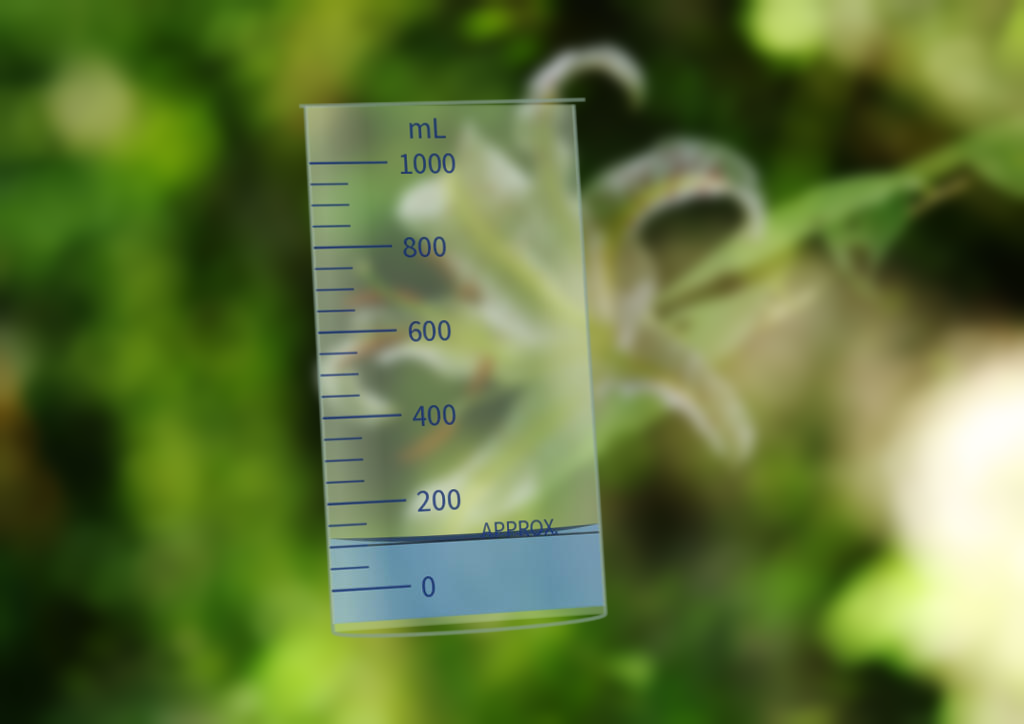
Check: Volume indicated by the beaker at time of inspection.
100 mL
